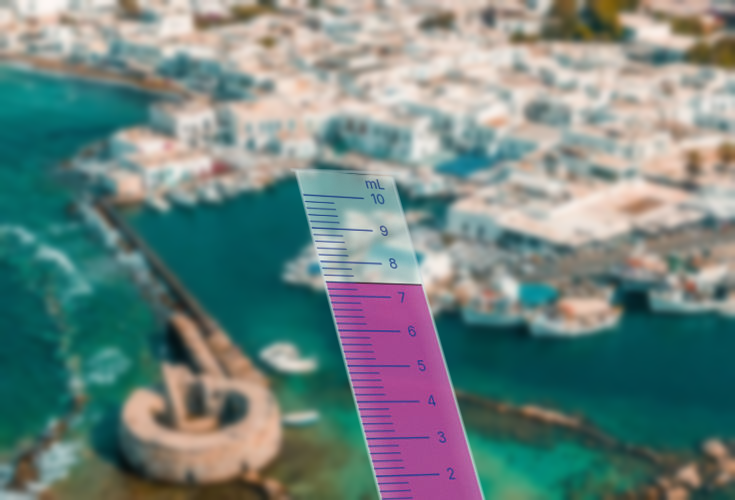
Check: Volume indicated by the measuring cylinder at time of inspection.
7.4 mL
